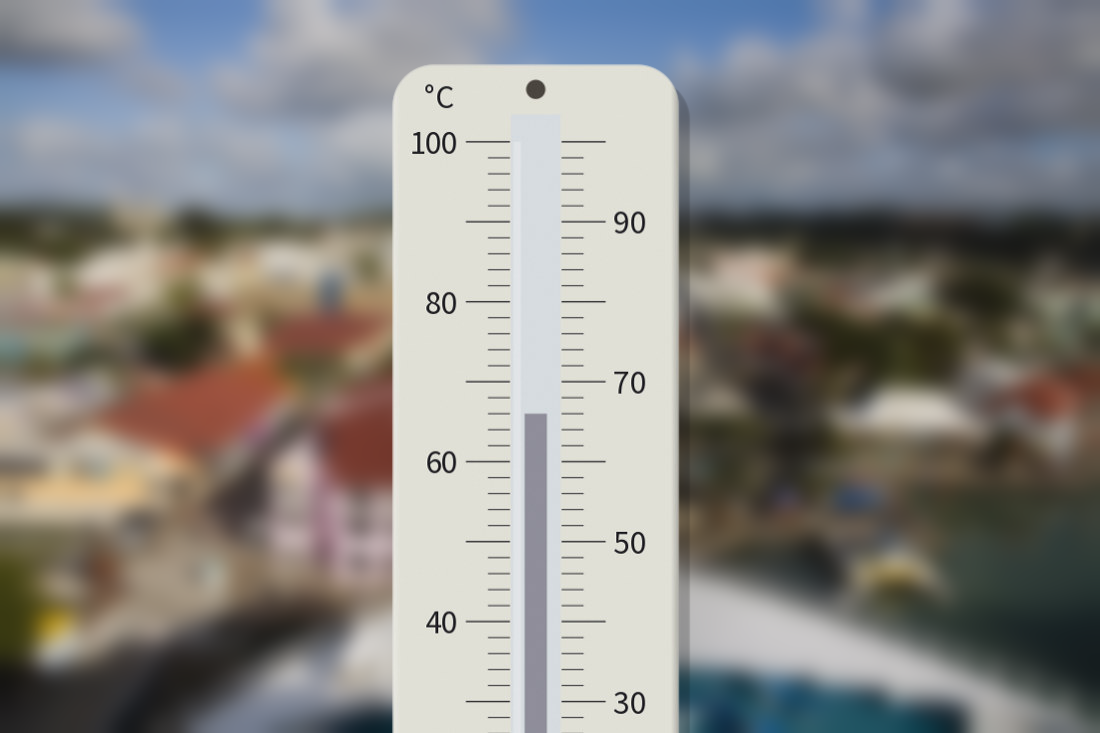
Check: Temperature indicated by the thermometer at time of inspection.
66 °C
